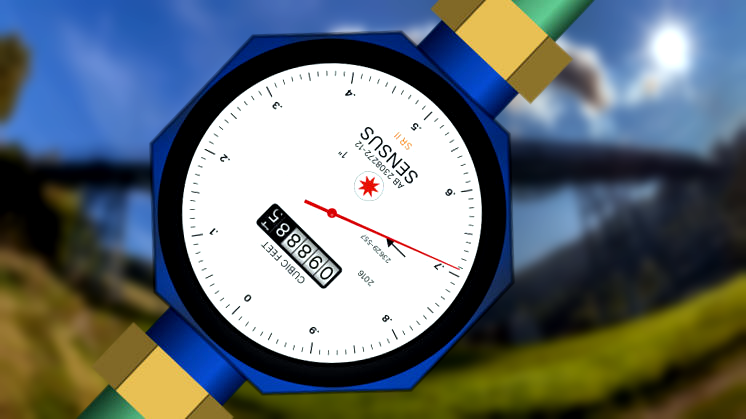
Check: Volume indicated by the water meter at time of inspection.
98884.69 ft³
